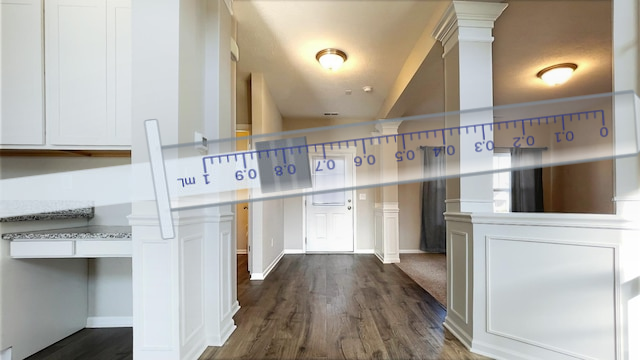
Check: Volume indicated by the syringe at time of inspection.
0.74 mL
